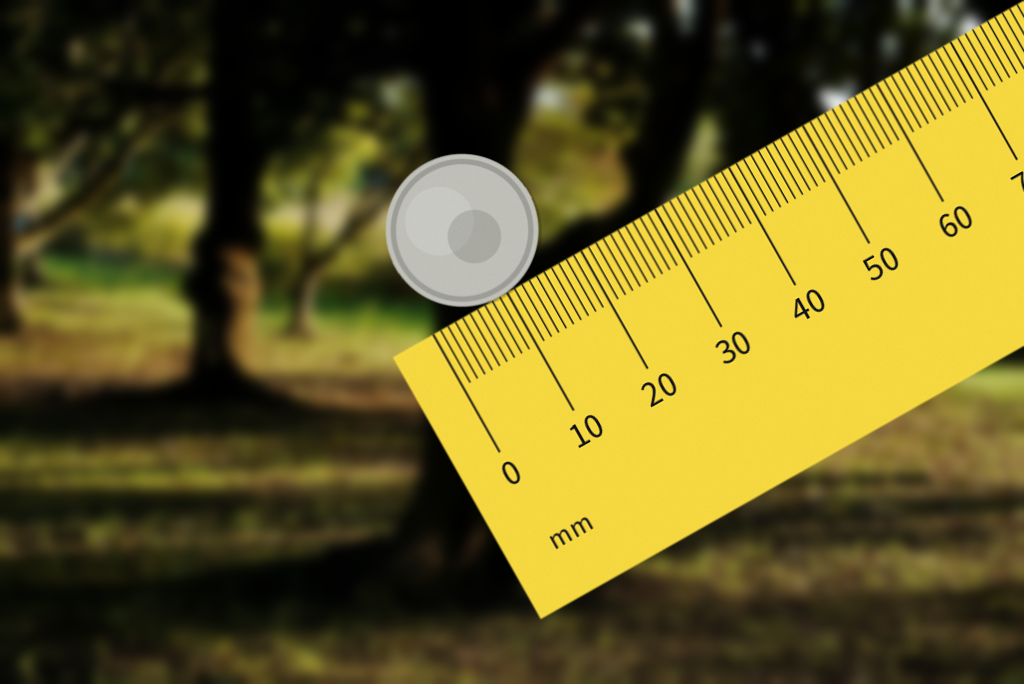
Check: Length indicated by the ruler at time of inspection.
18 mm
